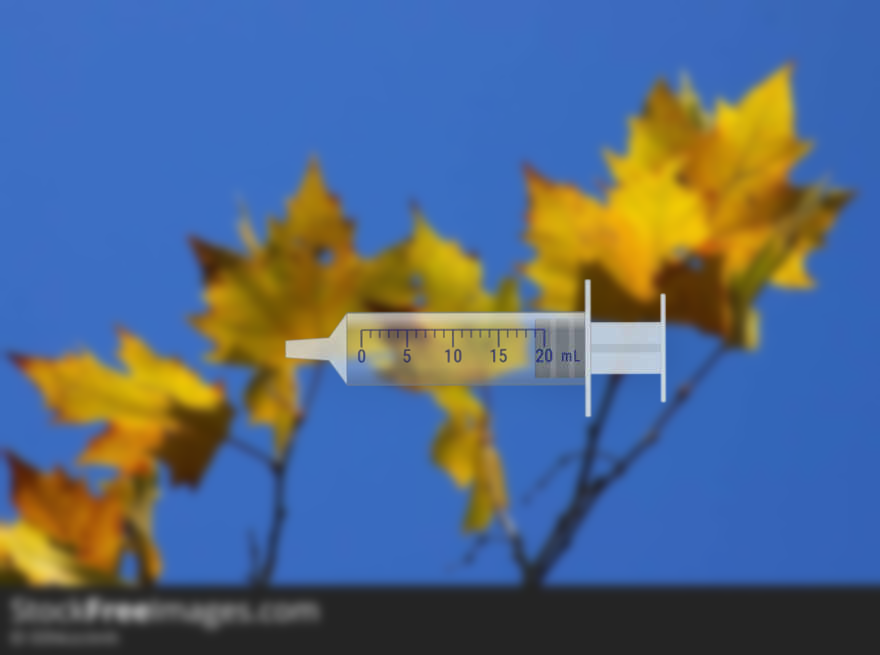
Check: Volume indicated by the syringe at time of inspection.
19 mL
